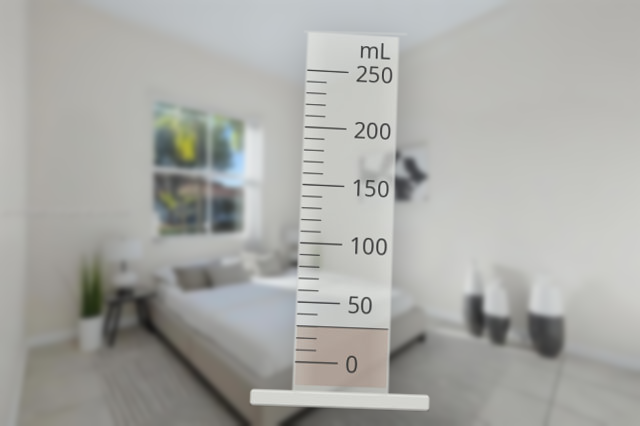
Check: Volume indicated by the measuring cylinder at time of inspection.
30 mL
